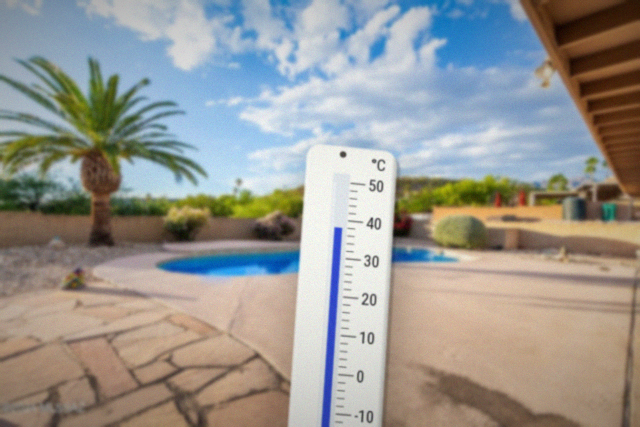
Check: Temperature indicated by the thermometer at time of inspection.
38 °C
